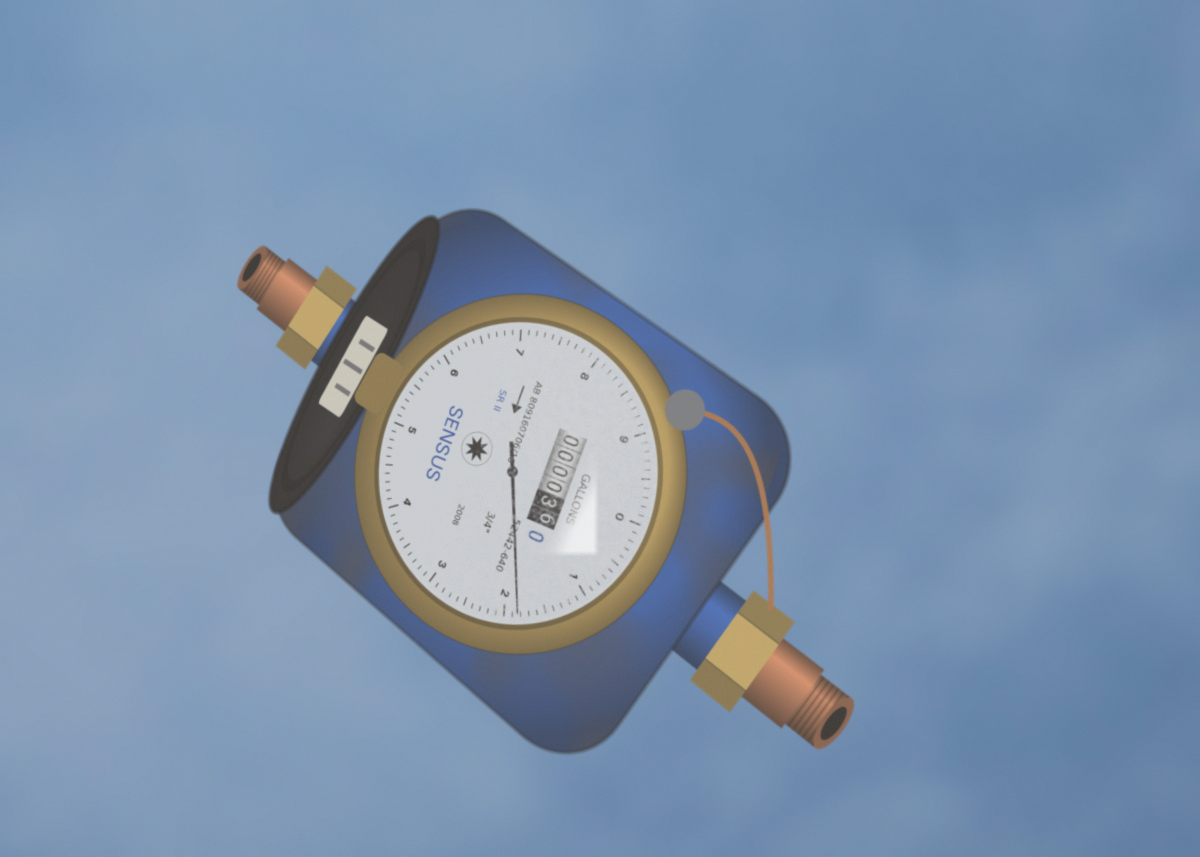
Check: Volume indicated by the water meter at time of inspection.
361.8 gal
